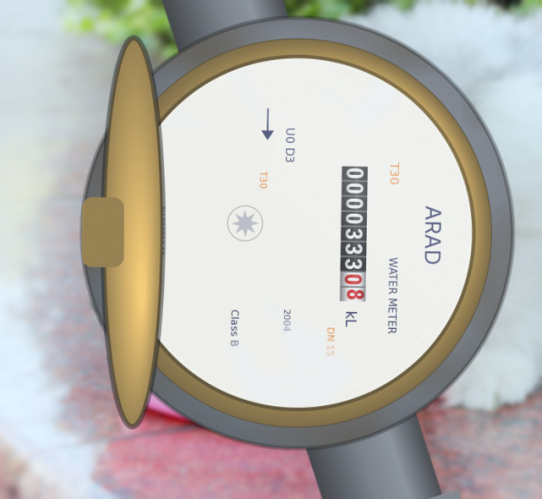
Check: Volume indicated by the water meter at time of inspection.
333.08 kL
